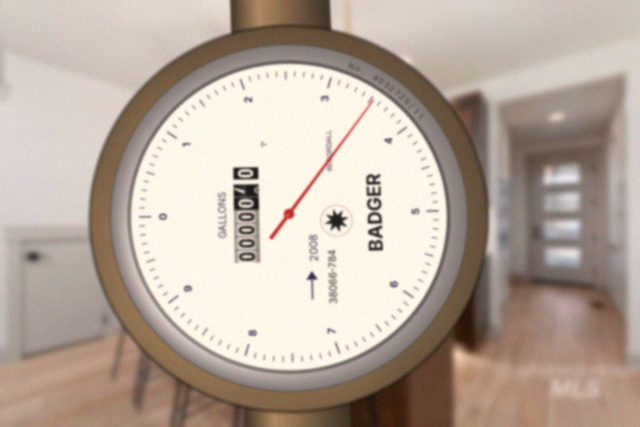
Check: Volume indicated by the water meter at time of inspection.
73.5 gal
